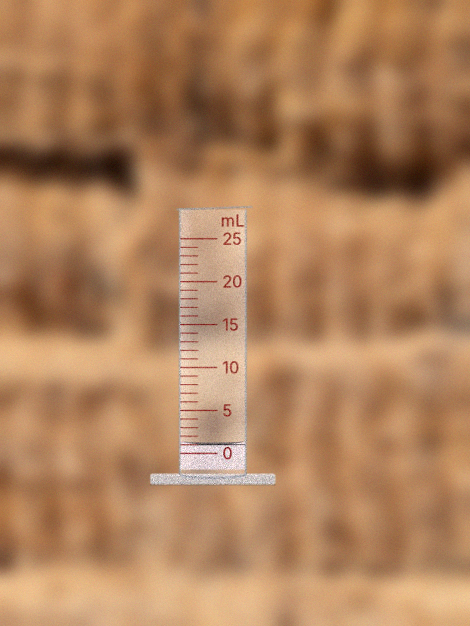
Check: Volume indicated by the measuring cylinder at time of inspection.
1 mL
